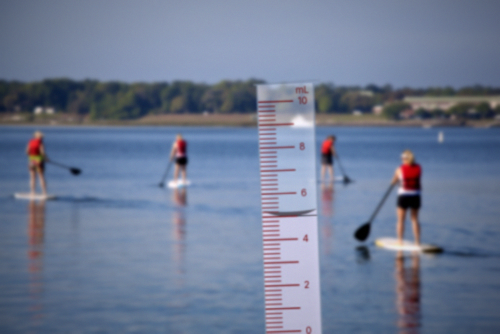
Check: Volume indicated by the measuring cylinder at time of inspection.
5 mL
